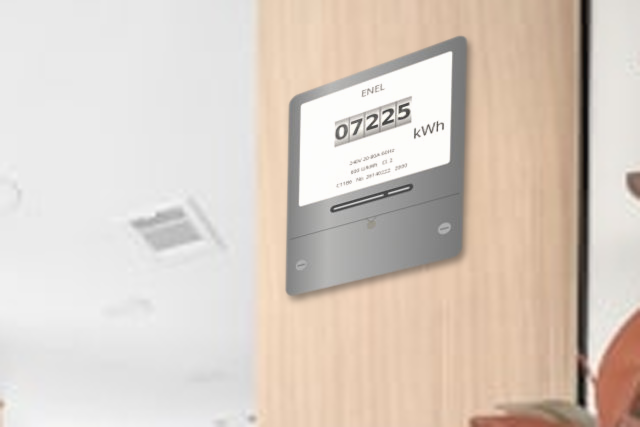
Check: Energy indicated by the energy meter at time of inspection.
7225 kWh
